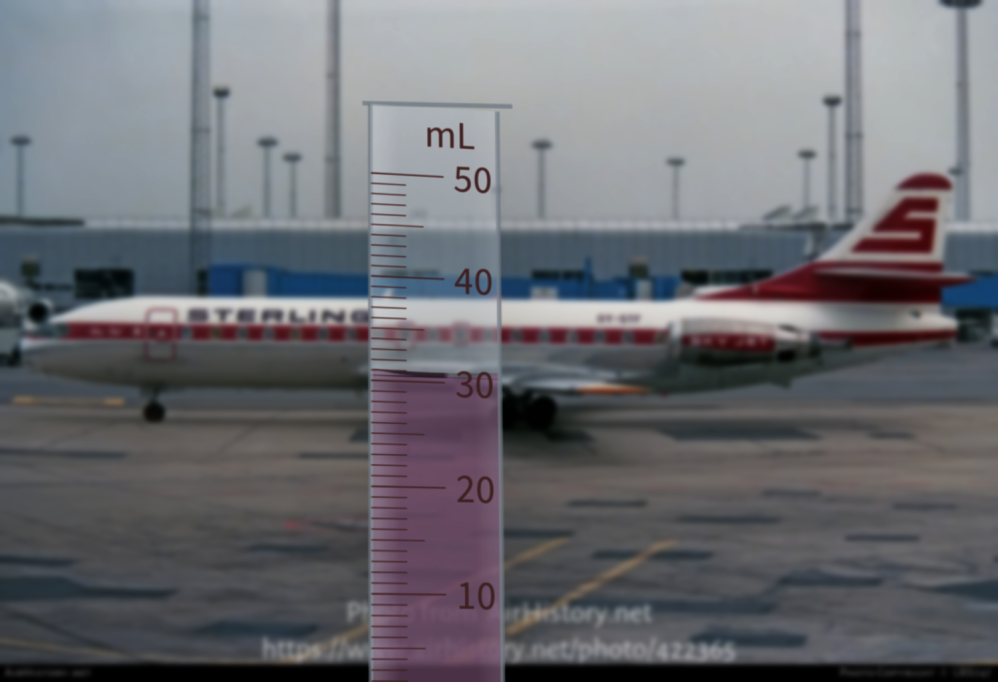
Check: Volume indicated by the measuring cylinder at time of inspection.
30.5 mL
